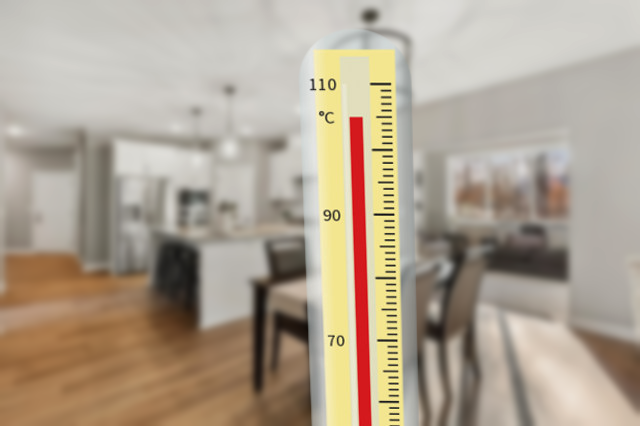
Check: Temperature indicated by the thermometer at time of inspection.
105 °C
